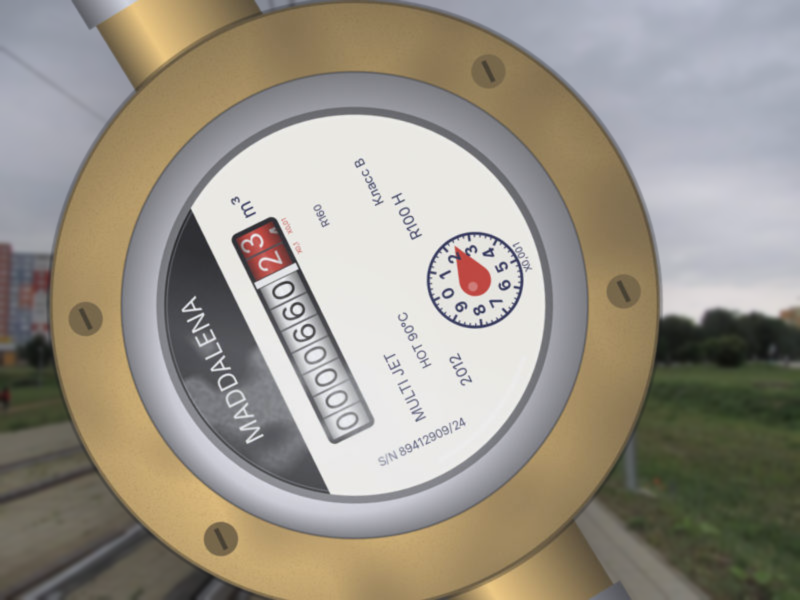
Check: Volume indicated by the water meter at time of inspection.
660.232 m³
